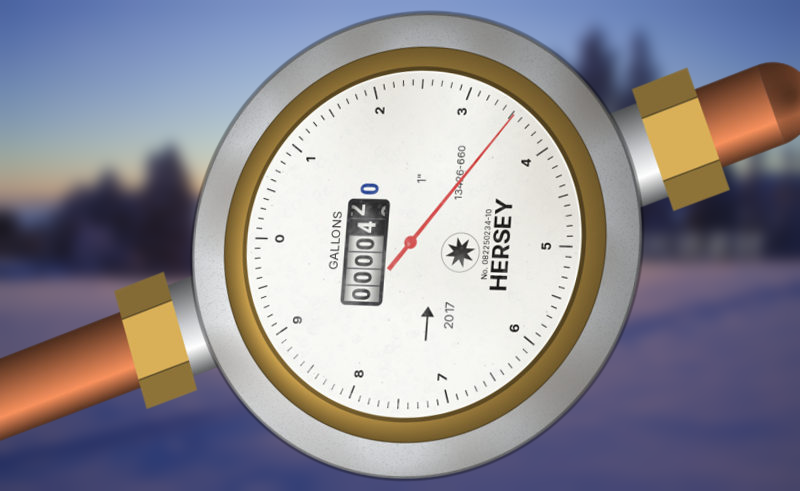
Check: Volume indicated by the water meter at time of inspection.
423.5 gal
